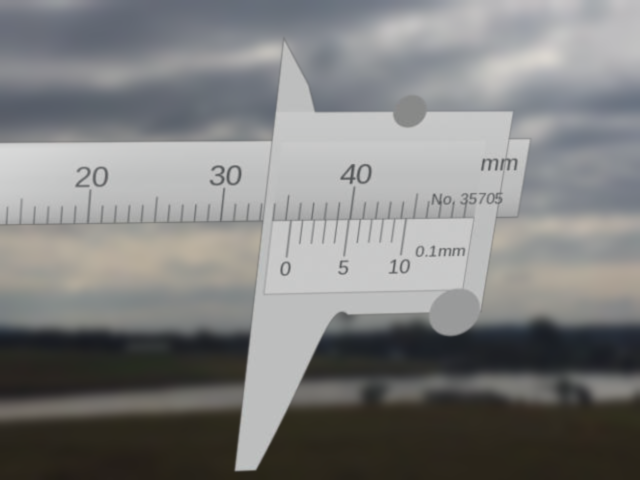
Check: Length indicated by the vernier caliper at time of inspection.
35.4 mm
